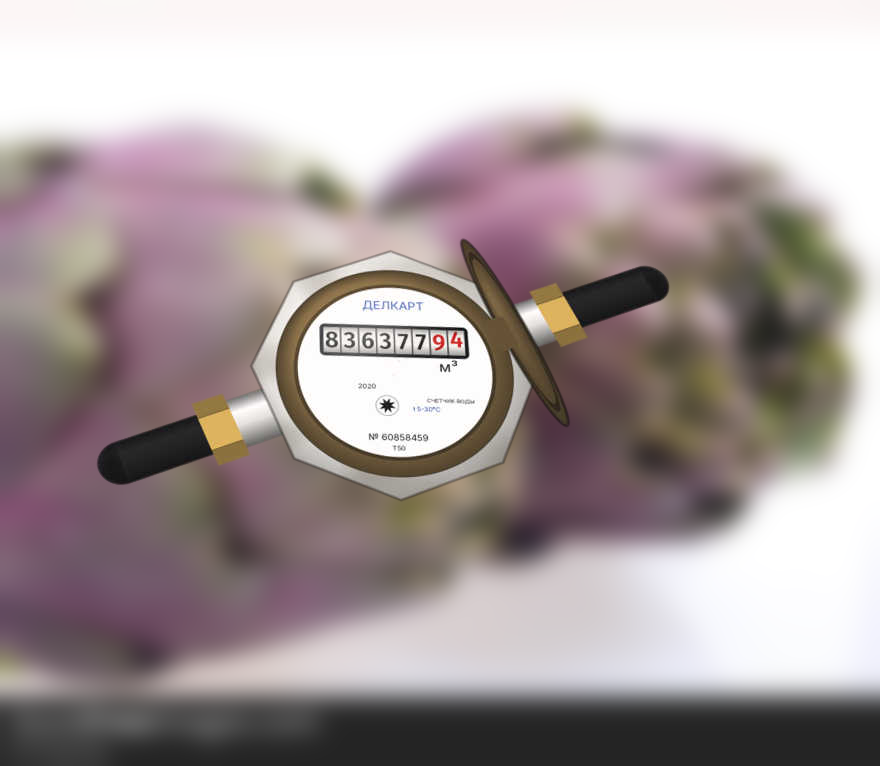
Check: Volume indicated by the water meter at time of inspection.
836377.94 m³
